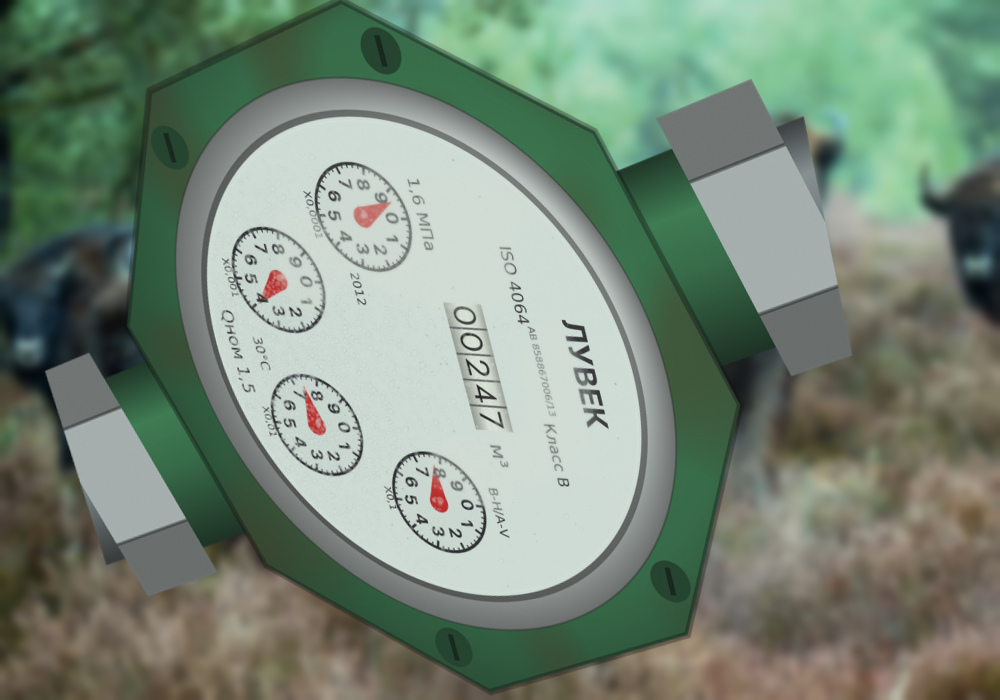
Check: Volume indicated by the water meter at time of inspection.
247.7739 m³
